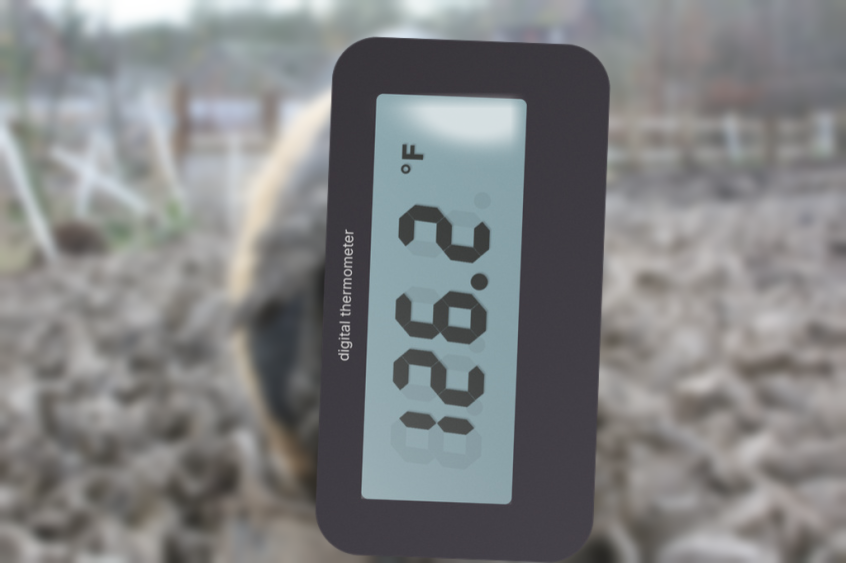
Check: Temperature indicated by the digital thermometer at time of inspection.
126.2 °F
